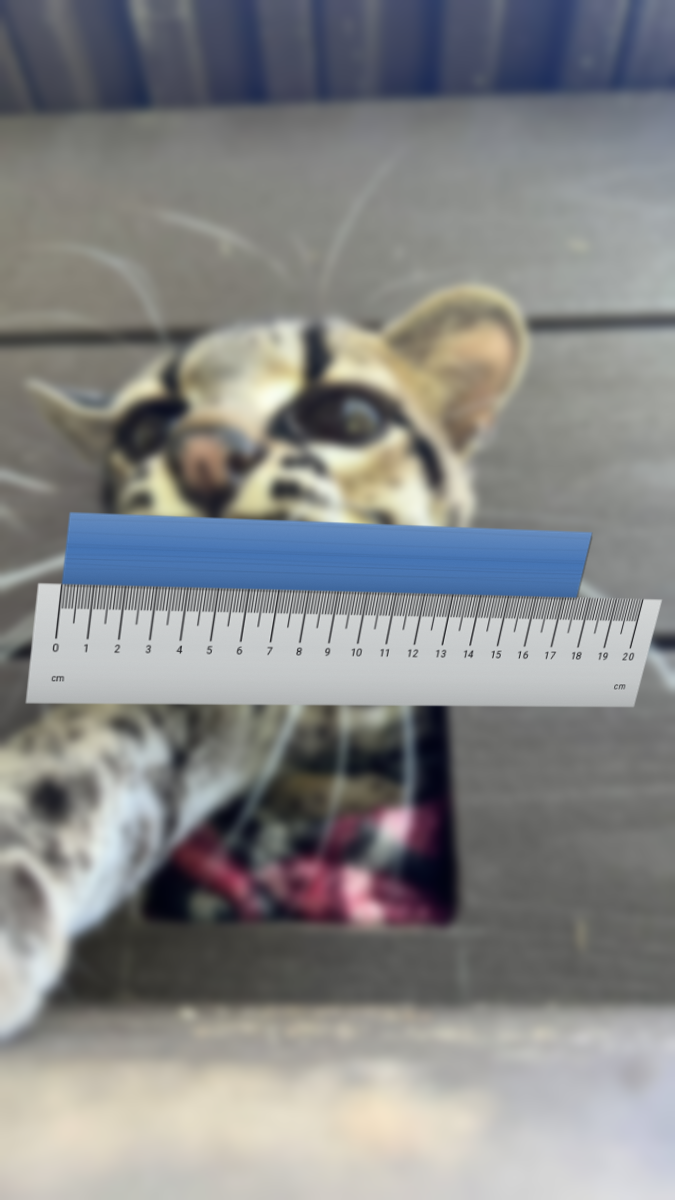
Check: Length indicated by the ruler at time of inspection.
17.5 cm
